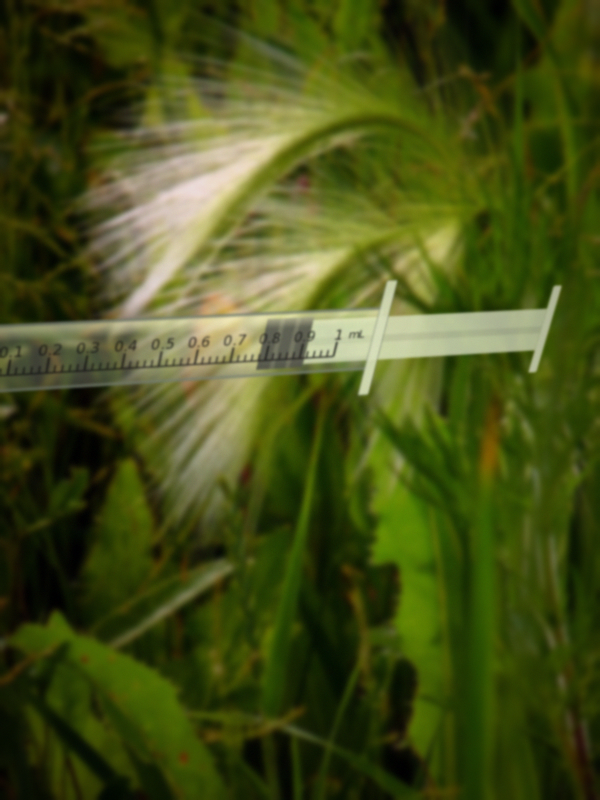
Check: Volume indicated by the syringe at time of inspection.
0.78 mL
